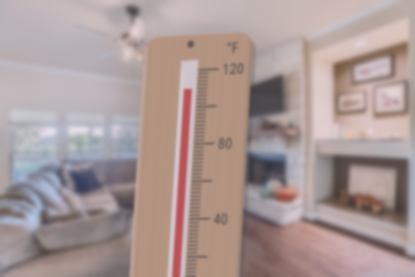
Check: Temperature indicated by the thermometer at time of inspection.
110 °F
